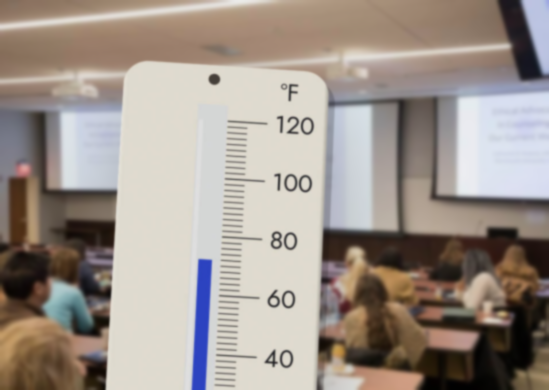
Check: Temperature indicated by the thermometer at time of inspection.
72 °F
